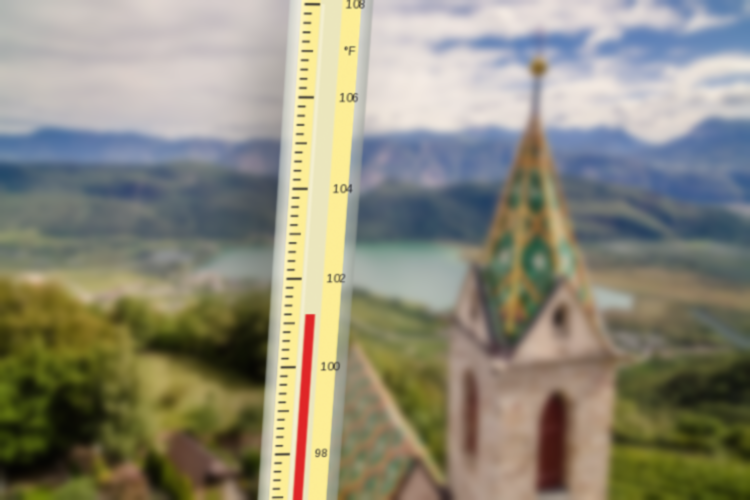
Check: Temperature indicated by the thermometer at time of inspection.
101.2 °F
